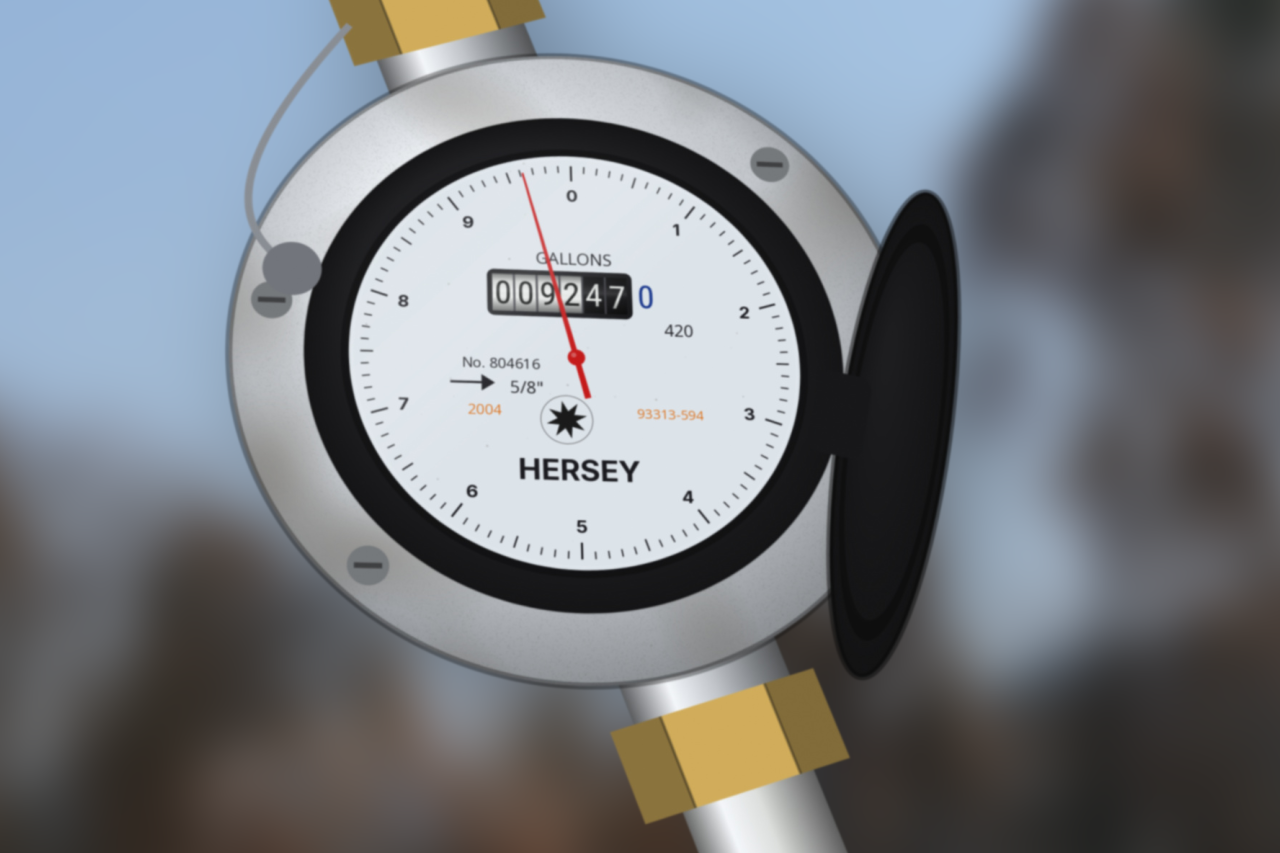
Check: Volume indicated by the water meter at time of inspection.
92469.6 gal
